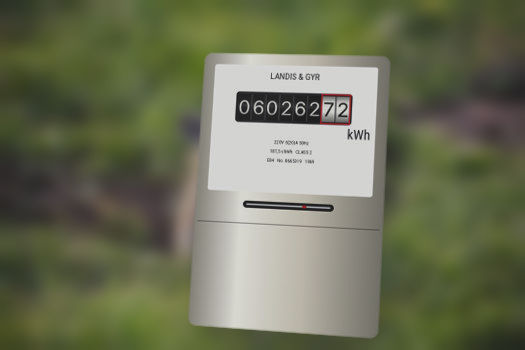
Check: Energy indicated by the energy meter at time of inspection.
60262.72 kWh
